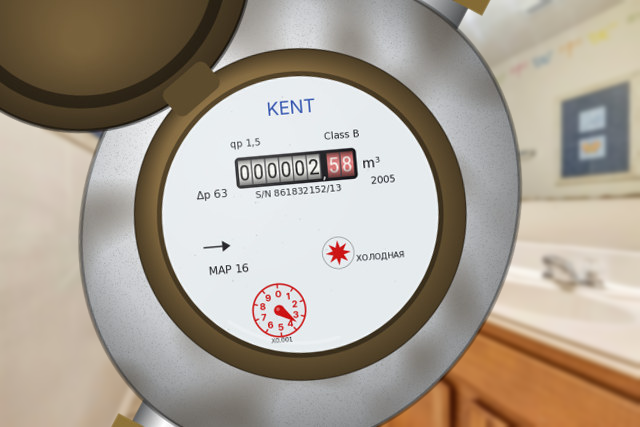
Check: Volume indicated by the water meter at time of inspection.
2.583 m³
